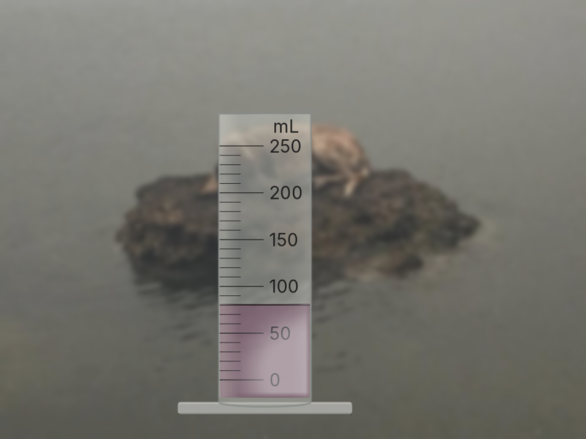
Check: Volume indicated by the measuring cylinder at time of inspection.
80 mL
